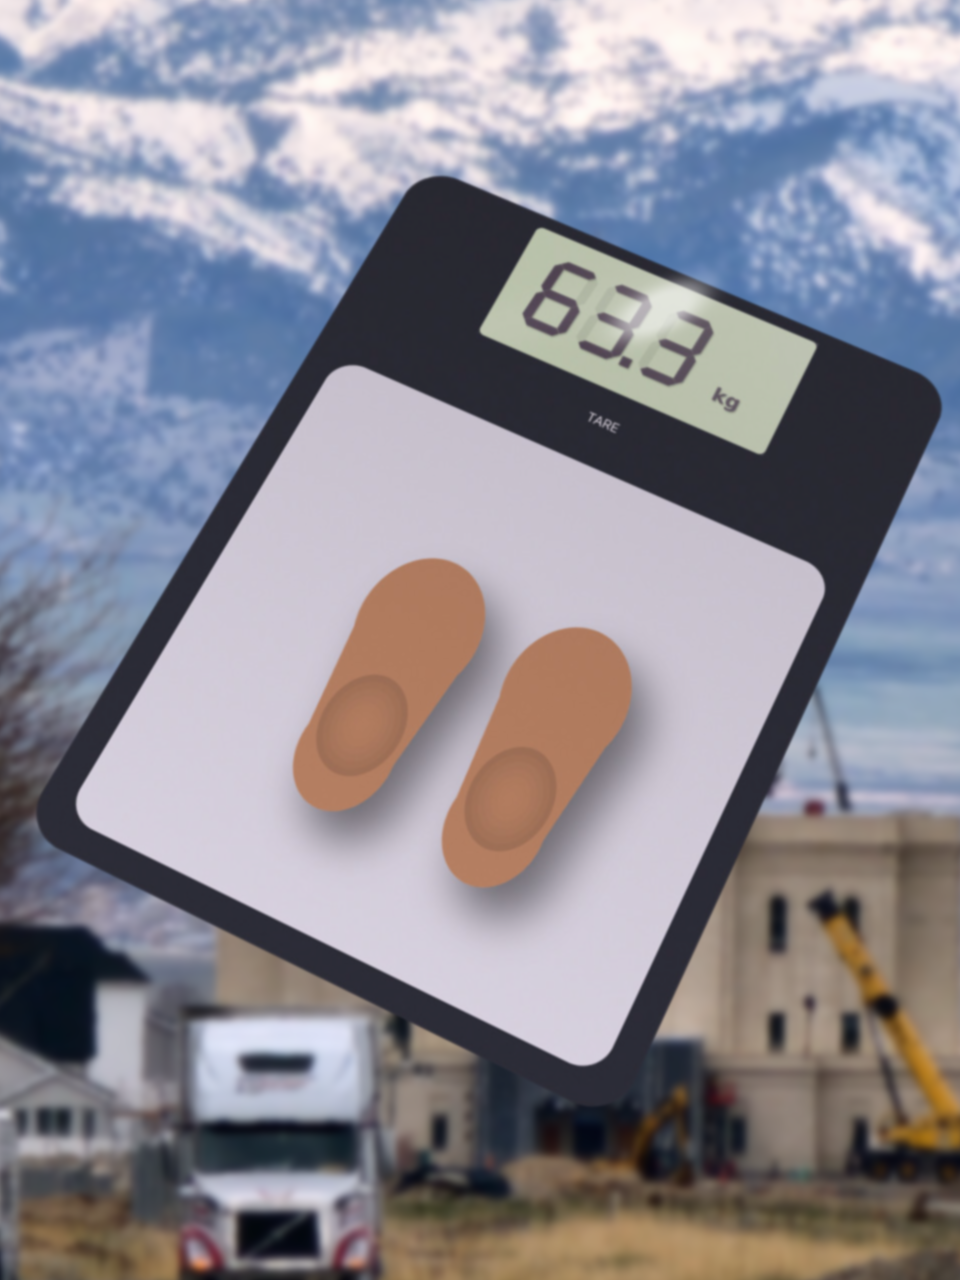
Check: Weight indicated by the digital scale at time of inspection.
63.3 kg
